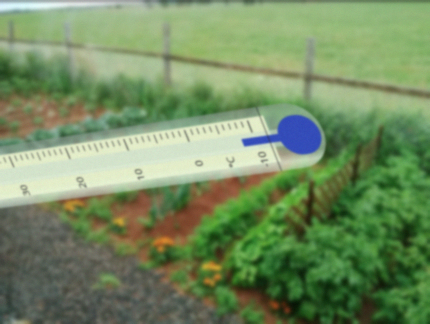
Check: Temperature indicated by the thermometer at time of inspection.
-8 °C
